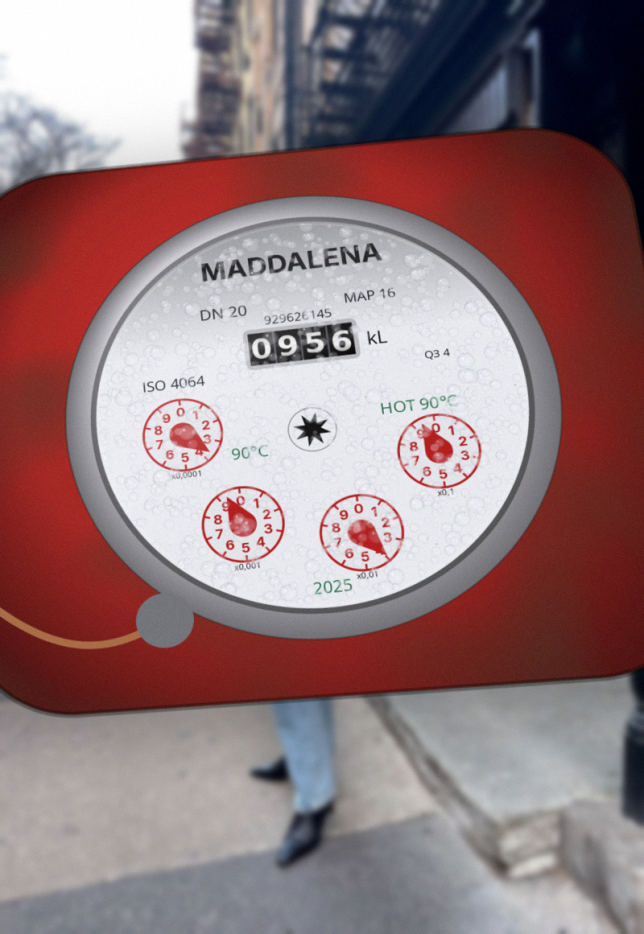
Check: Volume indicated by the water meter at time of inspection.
955.9393 kL
